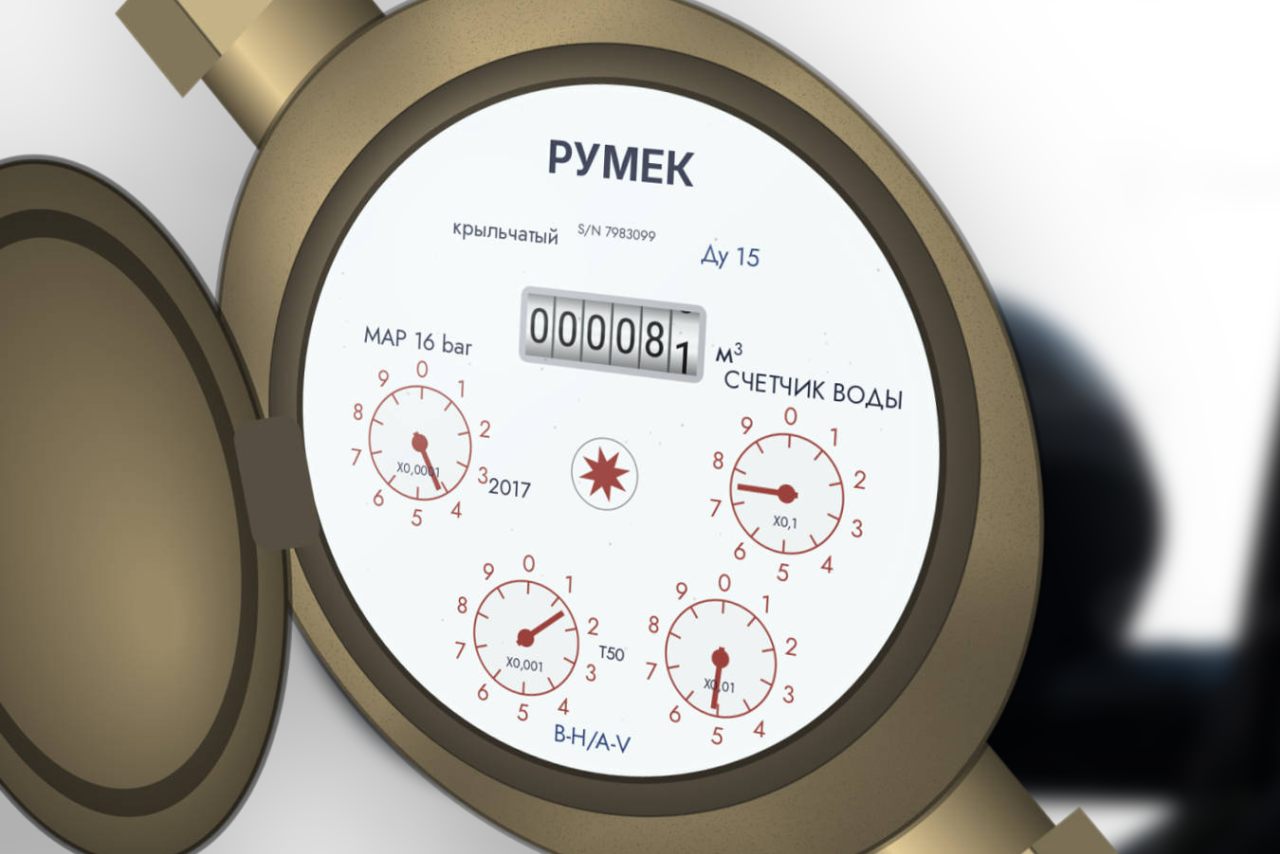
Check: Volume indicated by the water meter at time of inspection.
80.7514 m³
